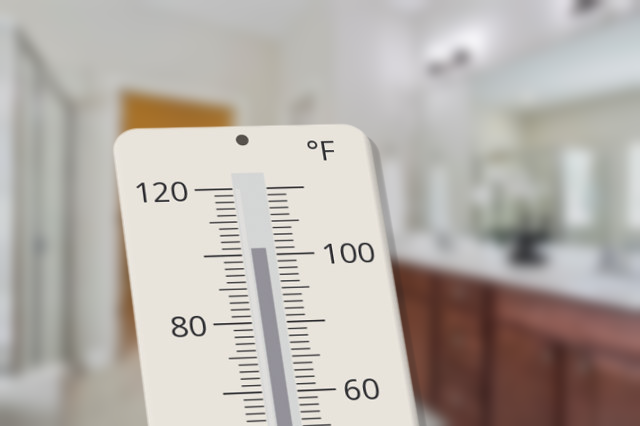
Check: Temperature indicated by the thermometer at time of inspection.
102 °F
